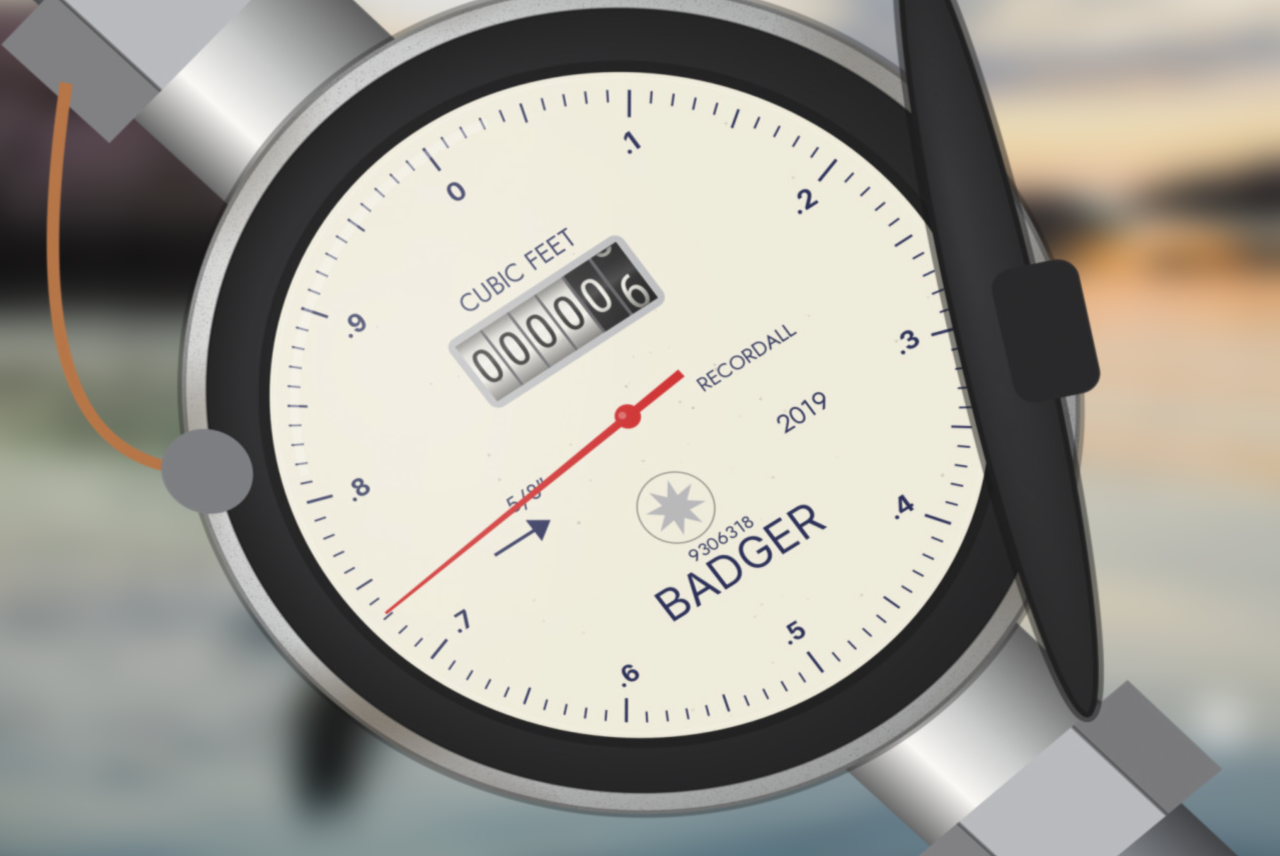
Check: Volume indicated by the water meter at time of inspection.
5.73 ft³
